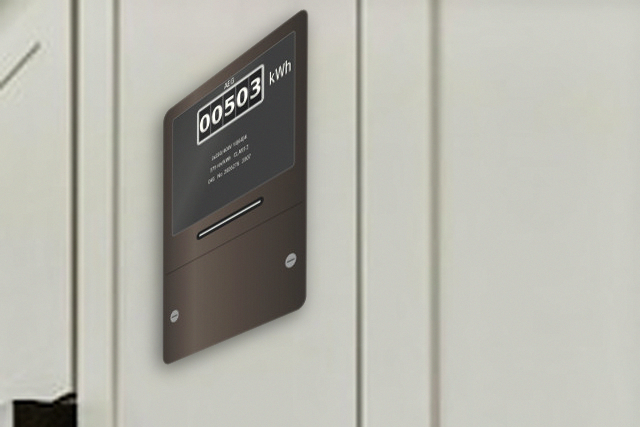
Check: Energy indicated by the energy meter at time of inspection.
503 kWh
